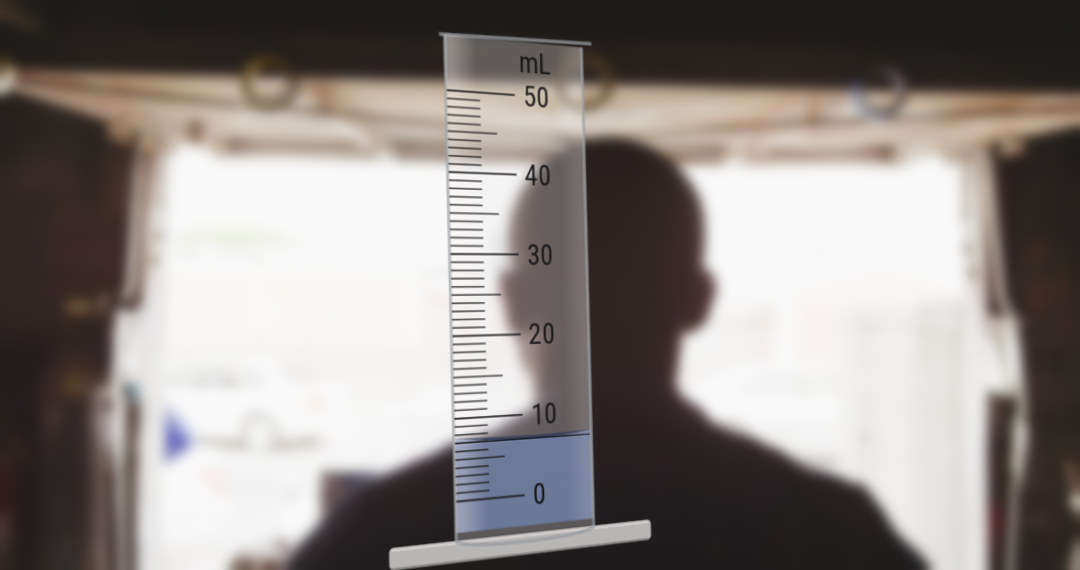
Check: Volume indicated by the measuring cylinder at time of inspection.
7 mL
